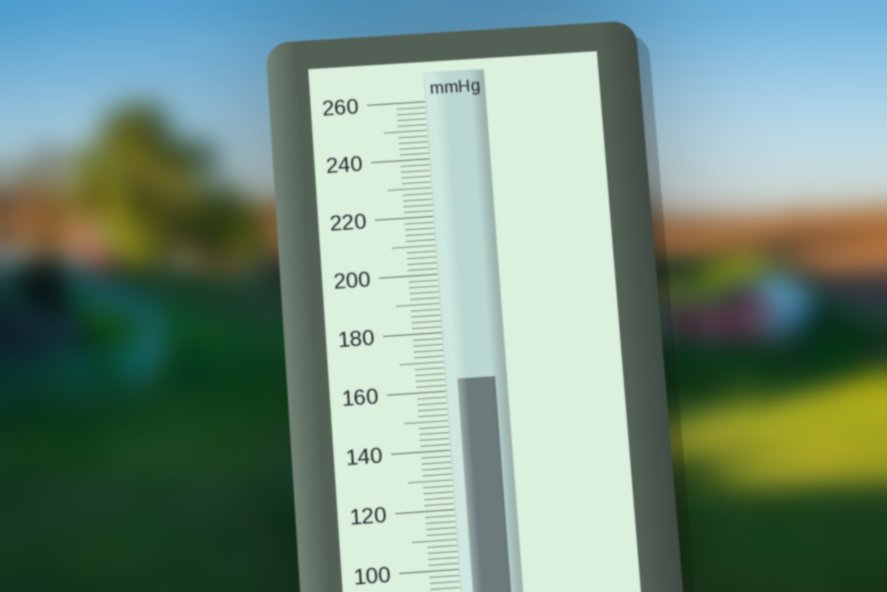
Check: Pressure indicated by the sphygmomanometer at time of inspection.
164 mmHg
